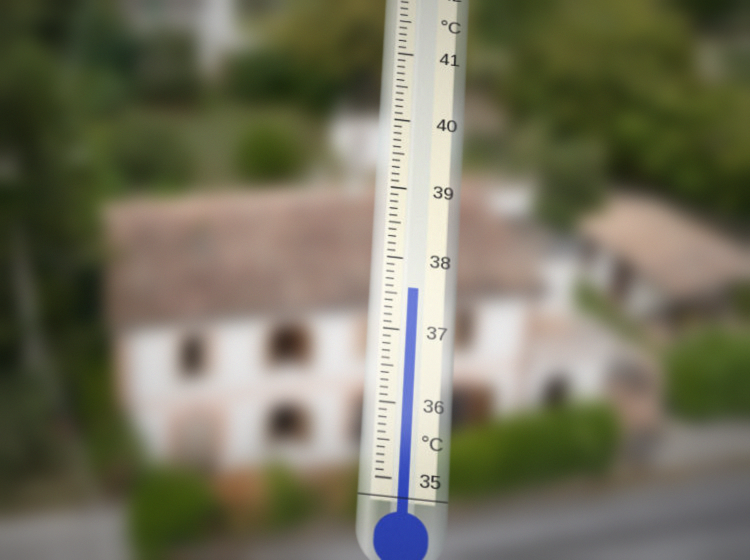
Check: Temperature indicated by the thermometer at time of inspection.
37.6 °C
